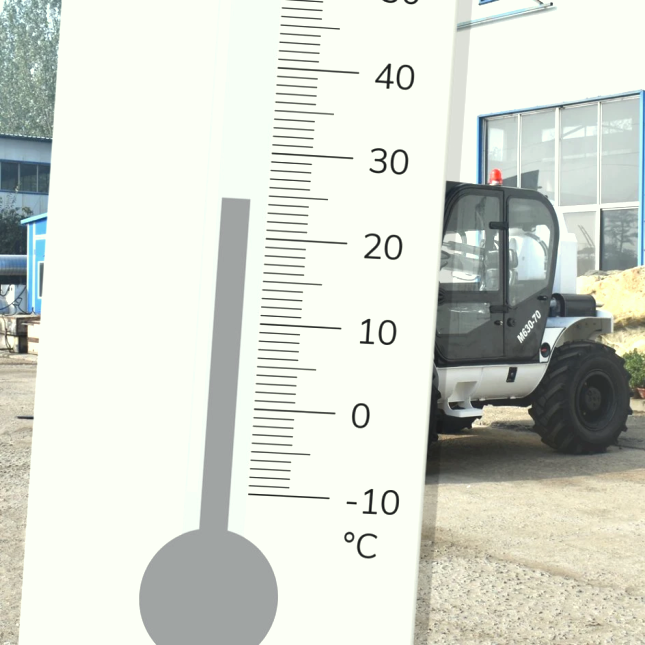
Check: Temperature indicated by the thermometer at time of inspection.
24.5 °C
